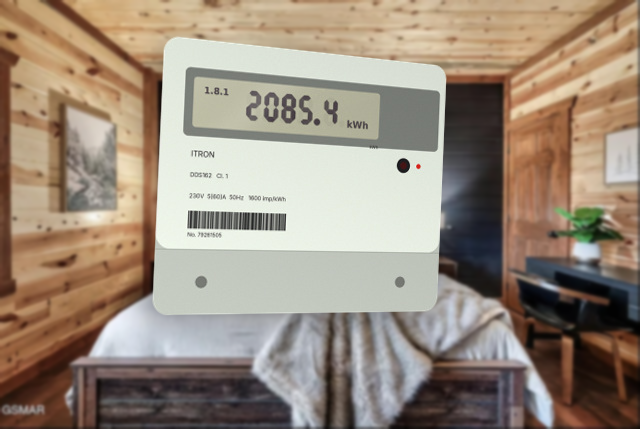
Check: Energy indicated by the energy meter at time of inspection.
2085.4 kWh
